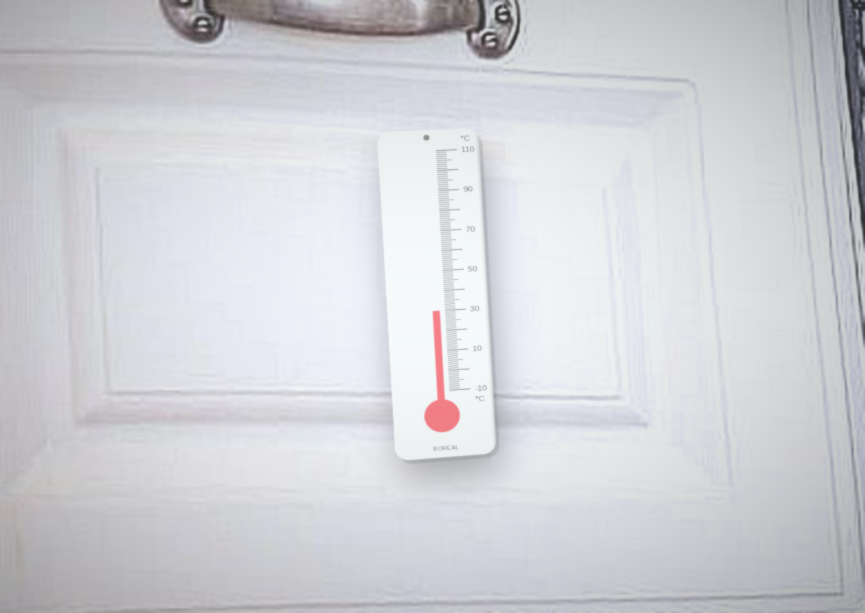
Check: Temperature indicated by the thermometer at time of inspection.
30 °C
